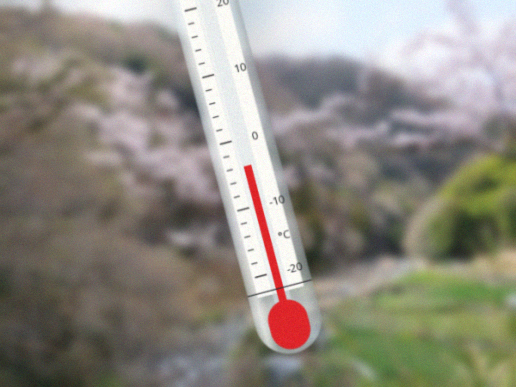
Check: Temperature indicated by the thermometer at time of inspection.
-4 °C
